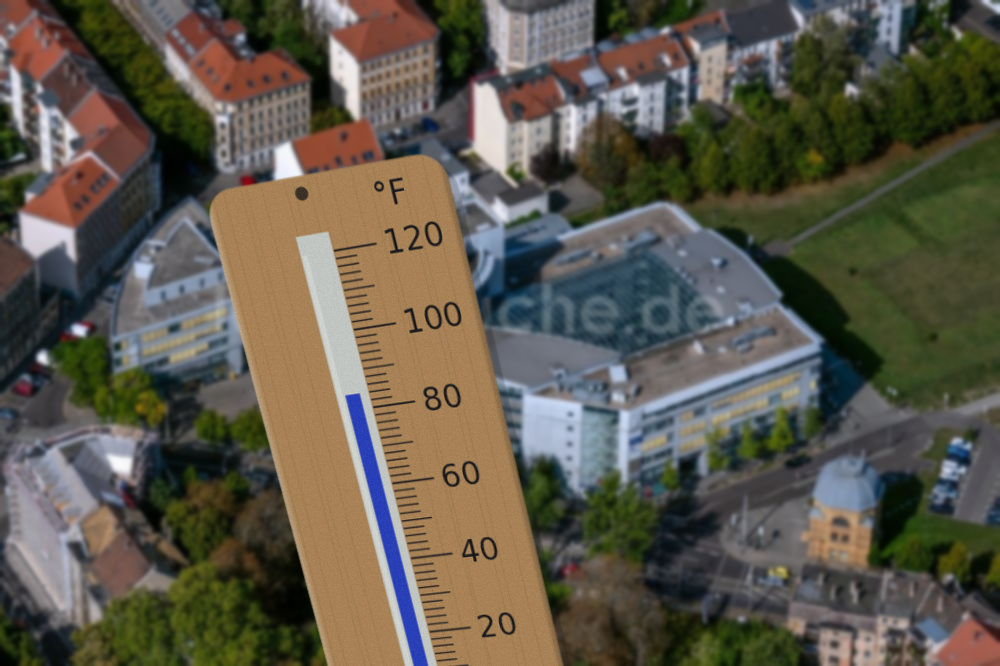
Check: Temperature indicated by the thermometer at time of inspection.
84 °F
